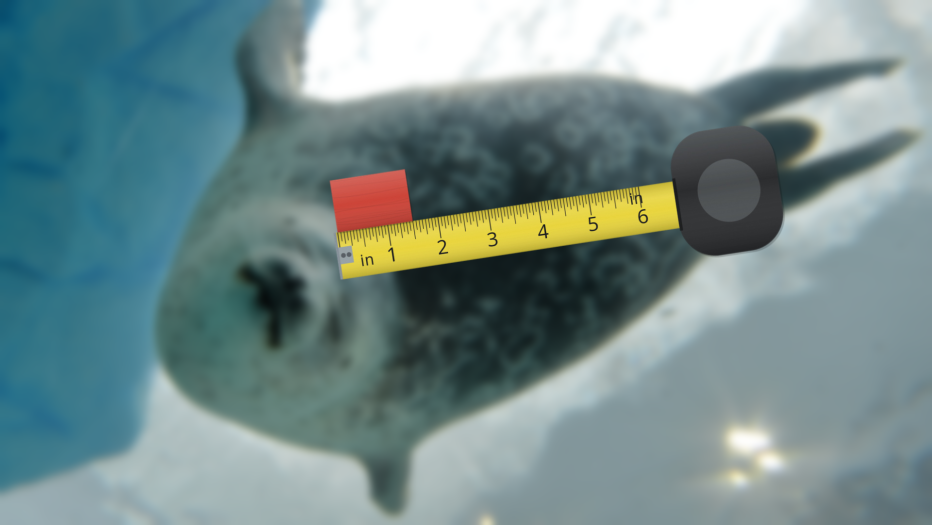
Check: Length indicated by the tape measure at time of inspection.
1.5 in
